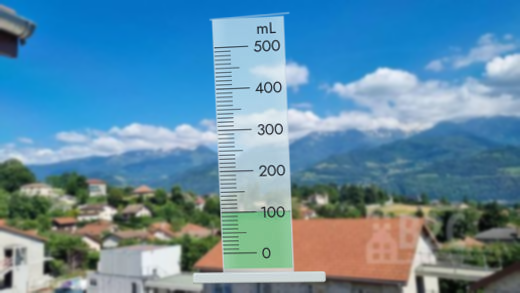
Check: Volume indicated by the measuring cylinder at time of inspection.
100 mL
